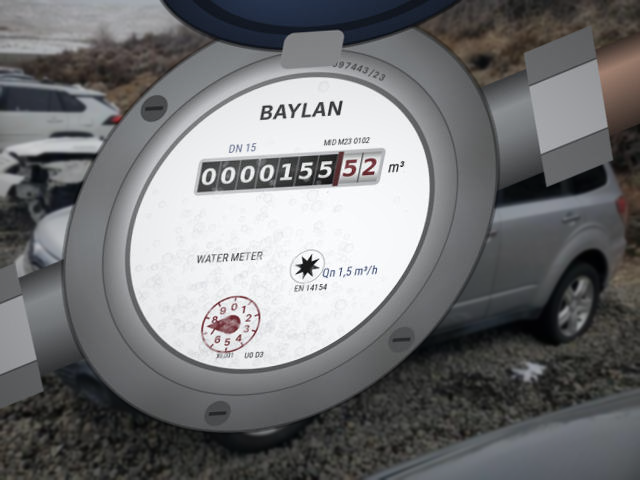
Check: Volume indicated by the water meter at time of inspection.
155.527 m³
